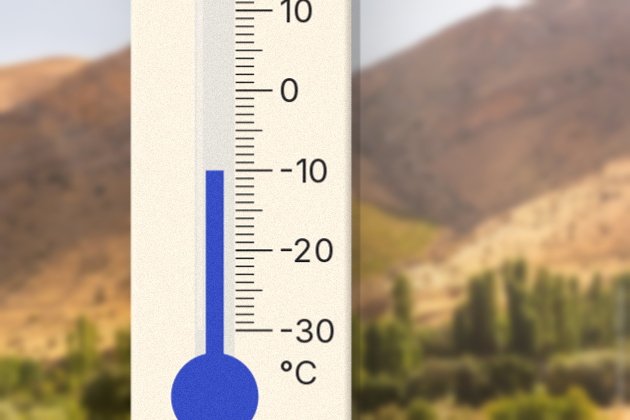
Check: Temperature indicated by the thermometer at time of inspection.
-10 °C
